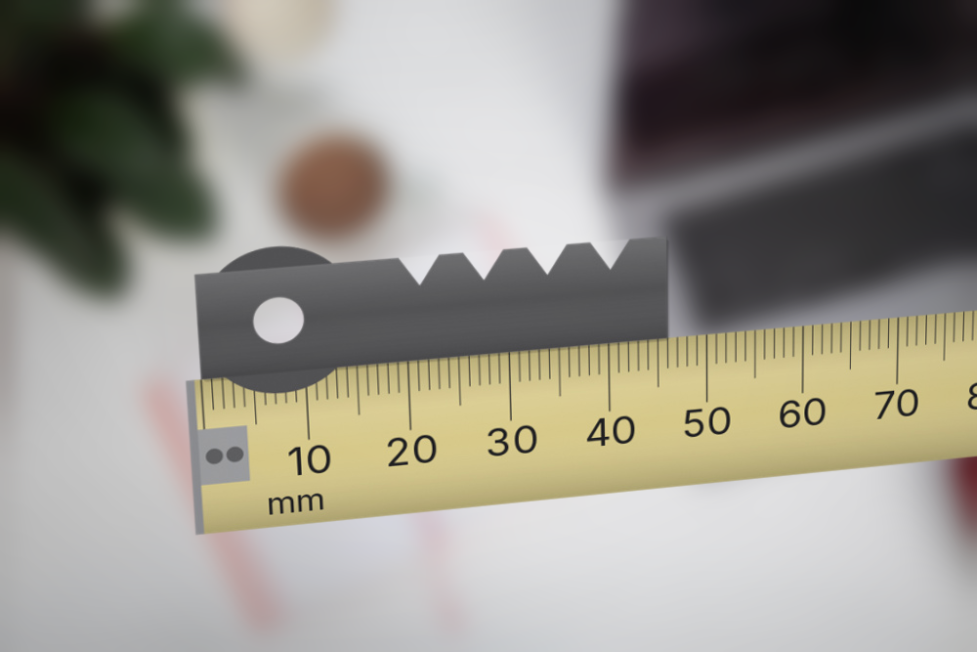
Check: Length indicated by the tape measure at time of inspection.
46 mm
